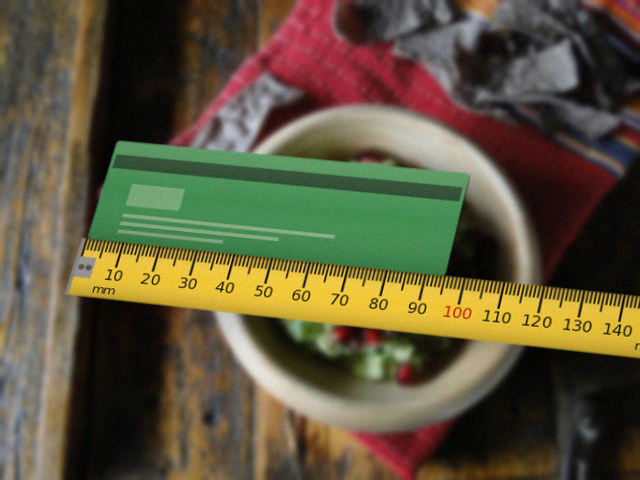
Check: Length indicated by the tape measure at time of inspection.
95 mm
